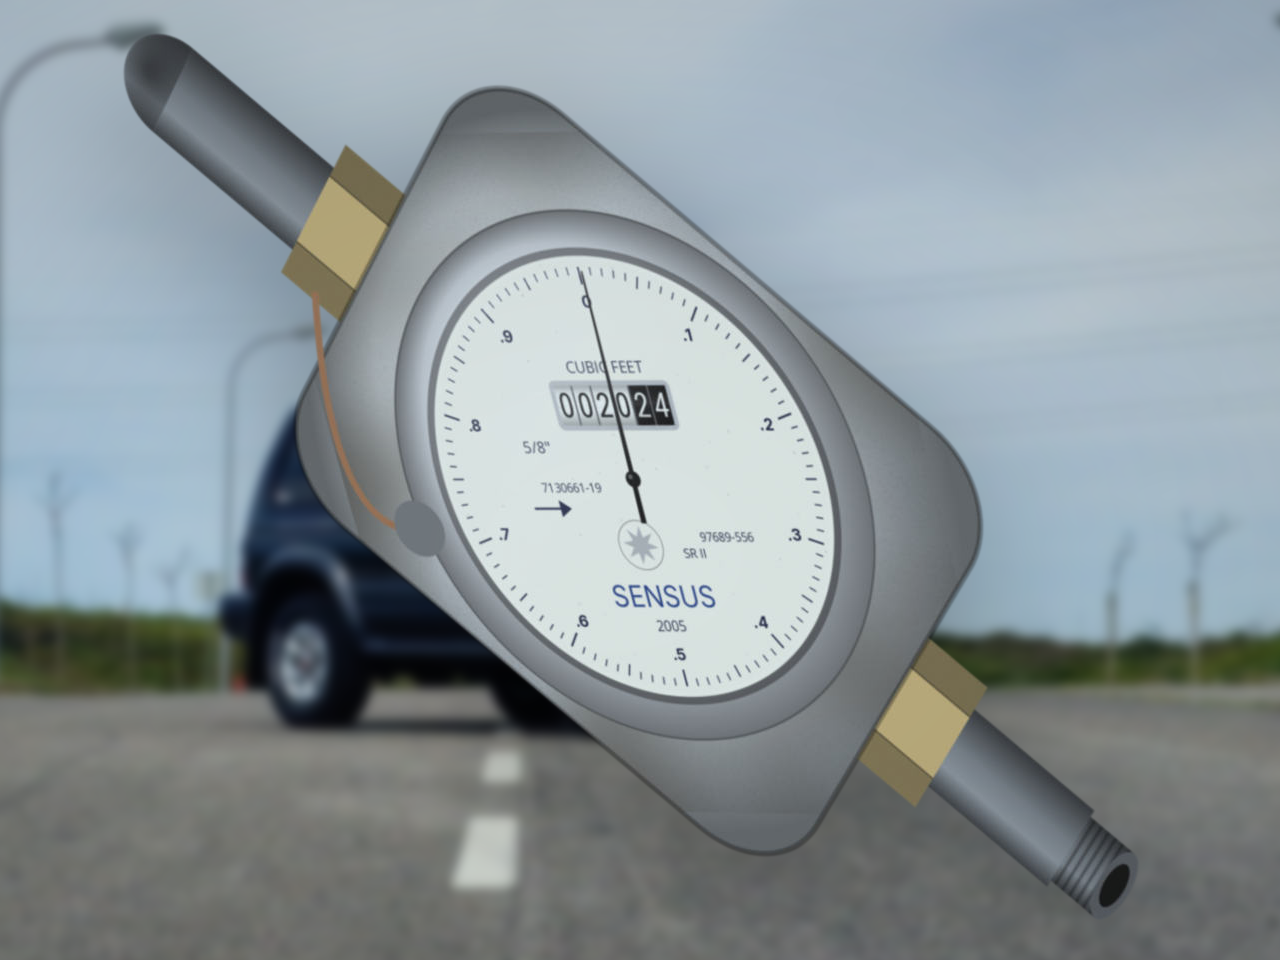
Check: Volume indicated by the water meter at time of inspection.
2024.00 ft³
